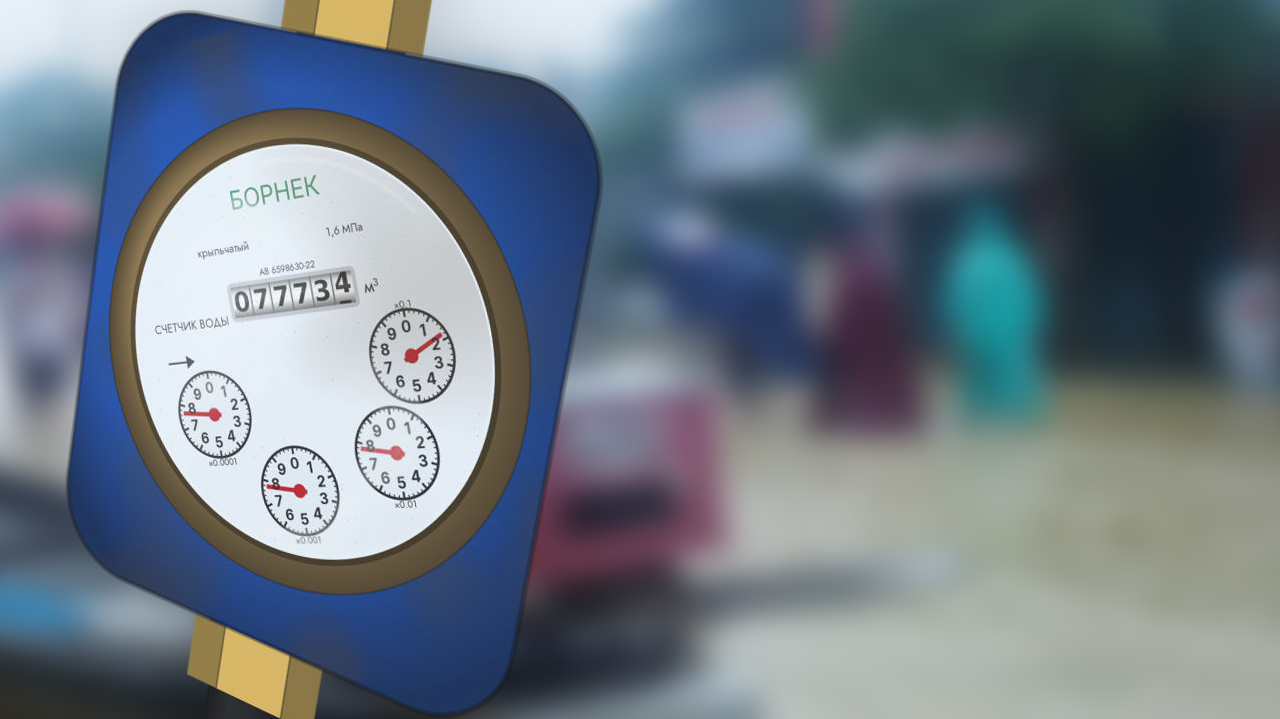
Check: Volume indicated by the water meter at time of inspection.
77734.1777 m³
